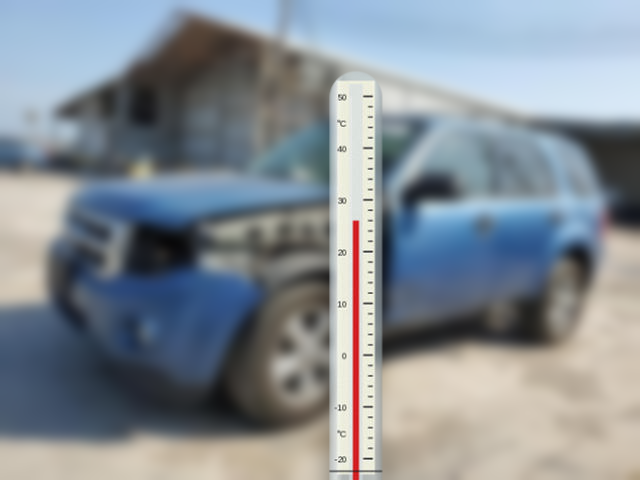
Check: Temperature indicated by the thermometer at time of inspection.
26 °C
